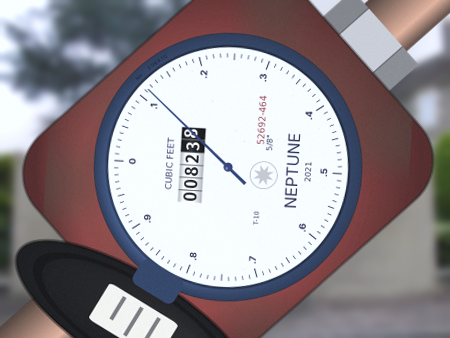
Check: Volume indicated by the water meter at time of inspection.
8238.11 ft³
